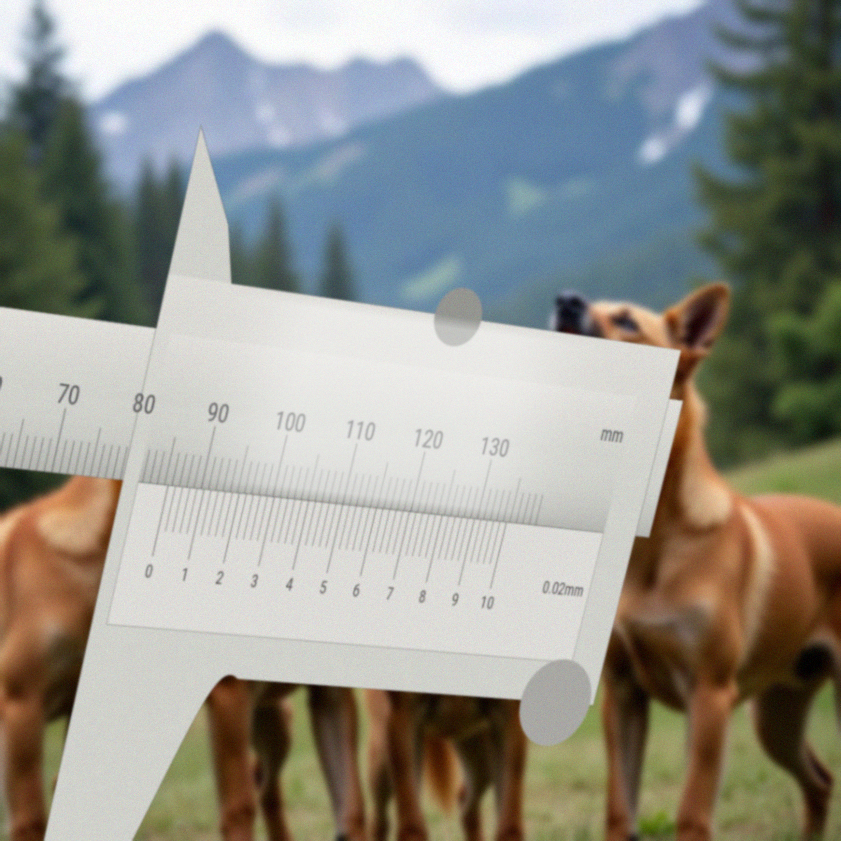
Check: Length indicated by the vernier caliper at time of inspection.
85.5 mm
